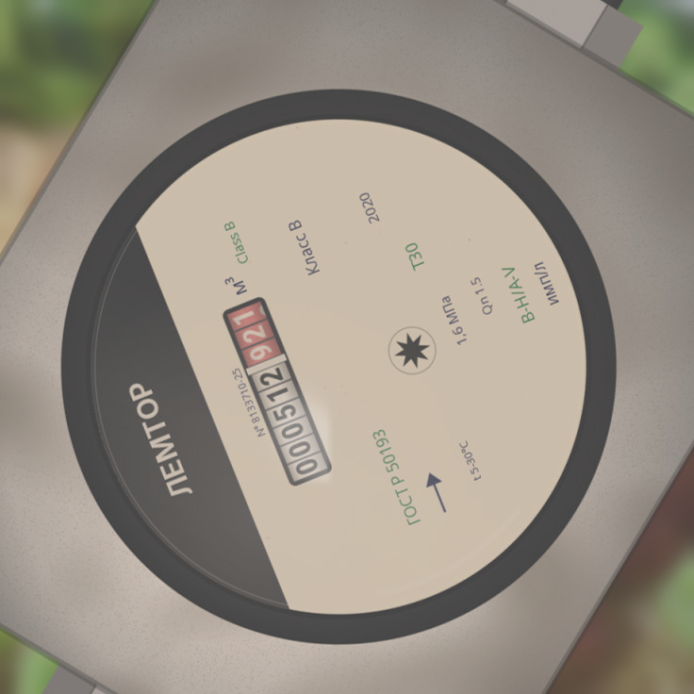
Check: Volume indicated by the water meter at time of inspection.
512.921 m³
